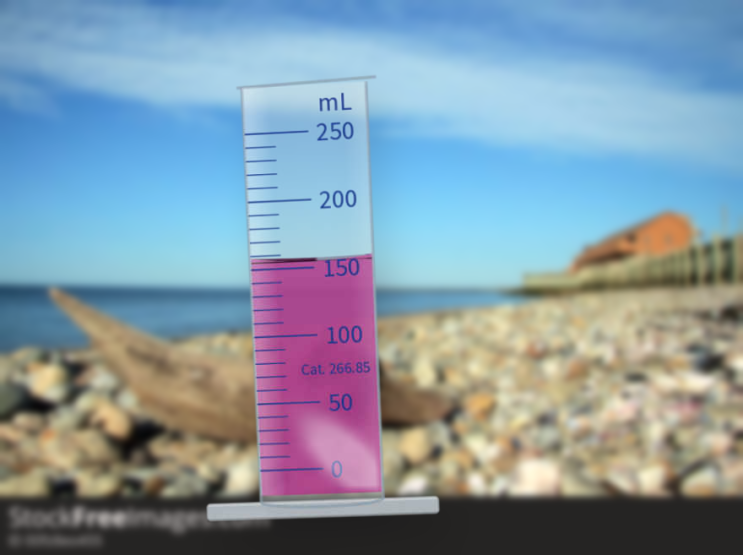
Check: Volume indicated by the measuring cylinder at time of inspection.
155 mL
